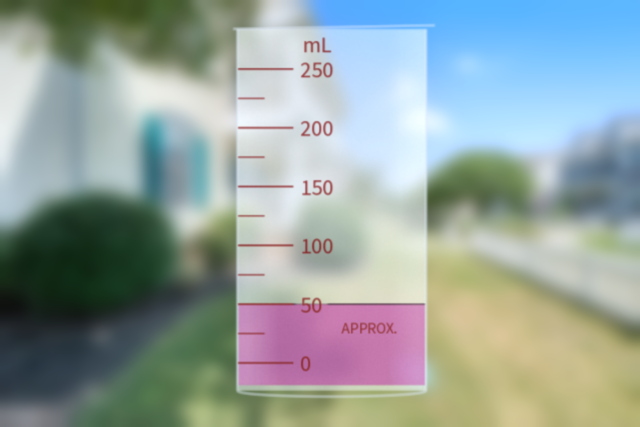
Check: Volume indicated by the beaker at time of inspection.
50 mL
